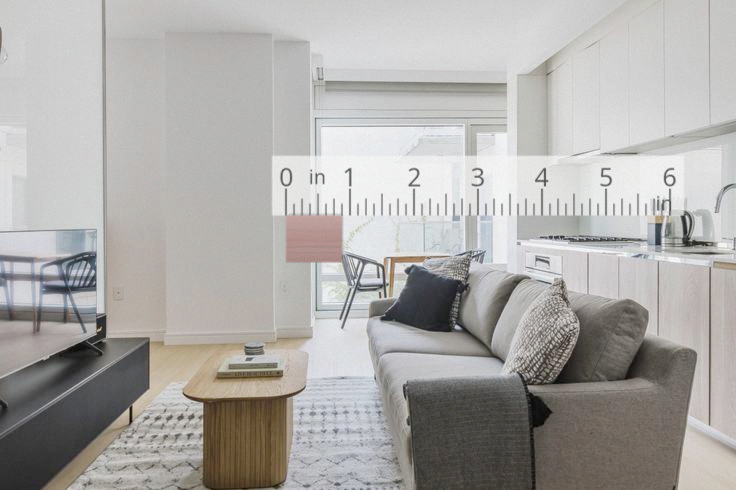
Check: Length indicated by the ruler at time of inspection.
0.875 in
